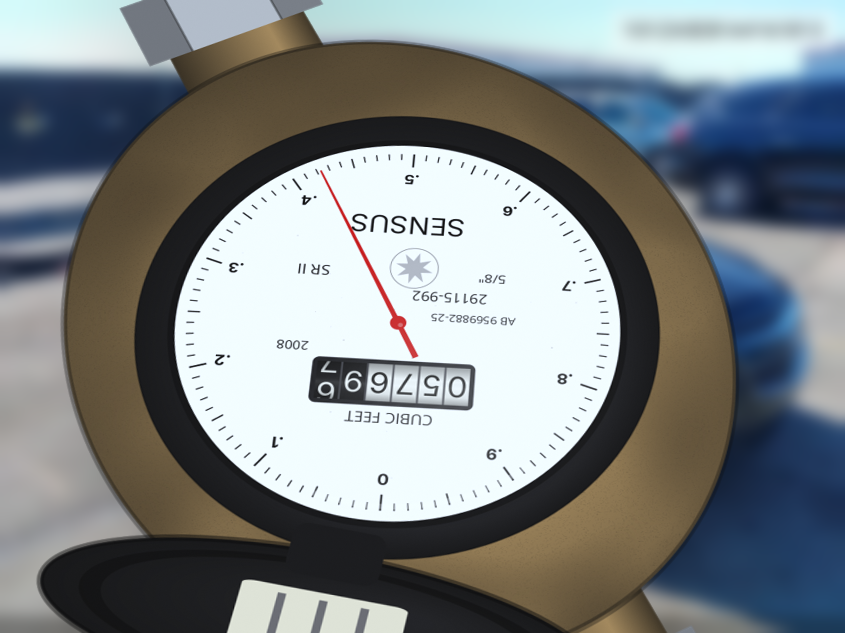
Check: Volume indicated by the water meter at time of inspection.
57696.42 ft³
